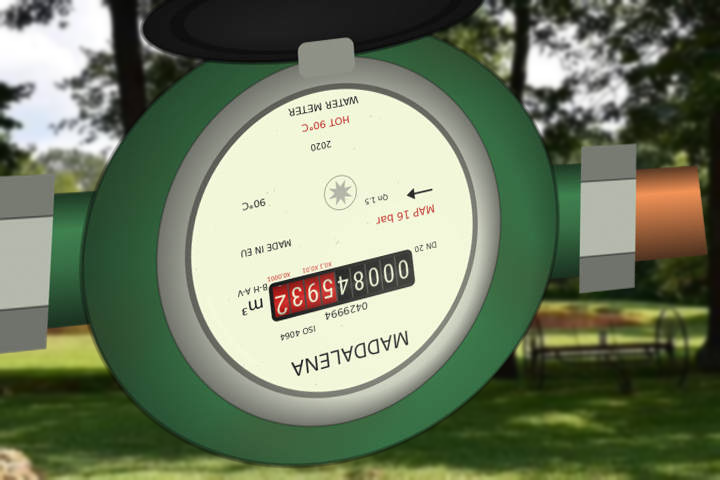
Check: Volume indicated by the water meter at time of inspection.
84.5932 m³
